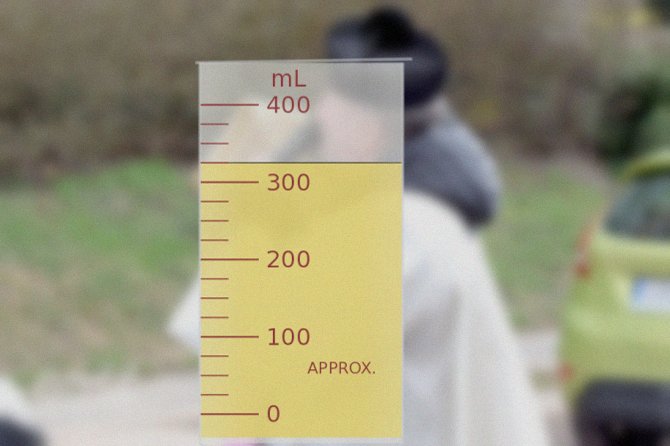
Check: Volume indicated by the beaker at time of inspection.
325 mL
